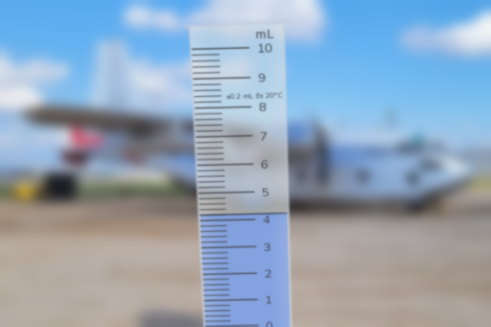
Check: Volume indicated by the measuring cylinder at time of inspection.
4.2 mL
